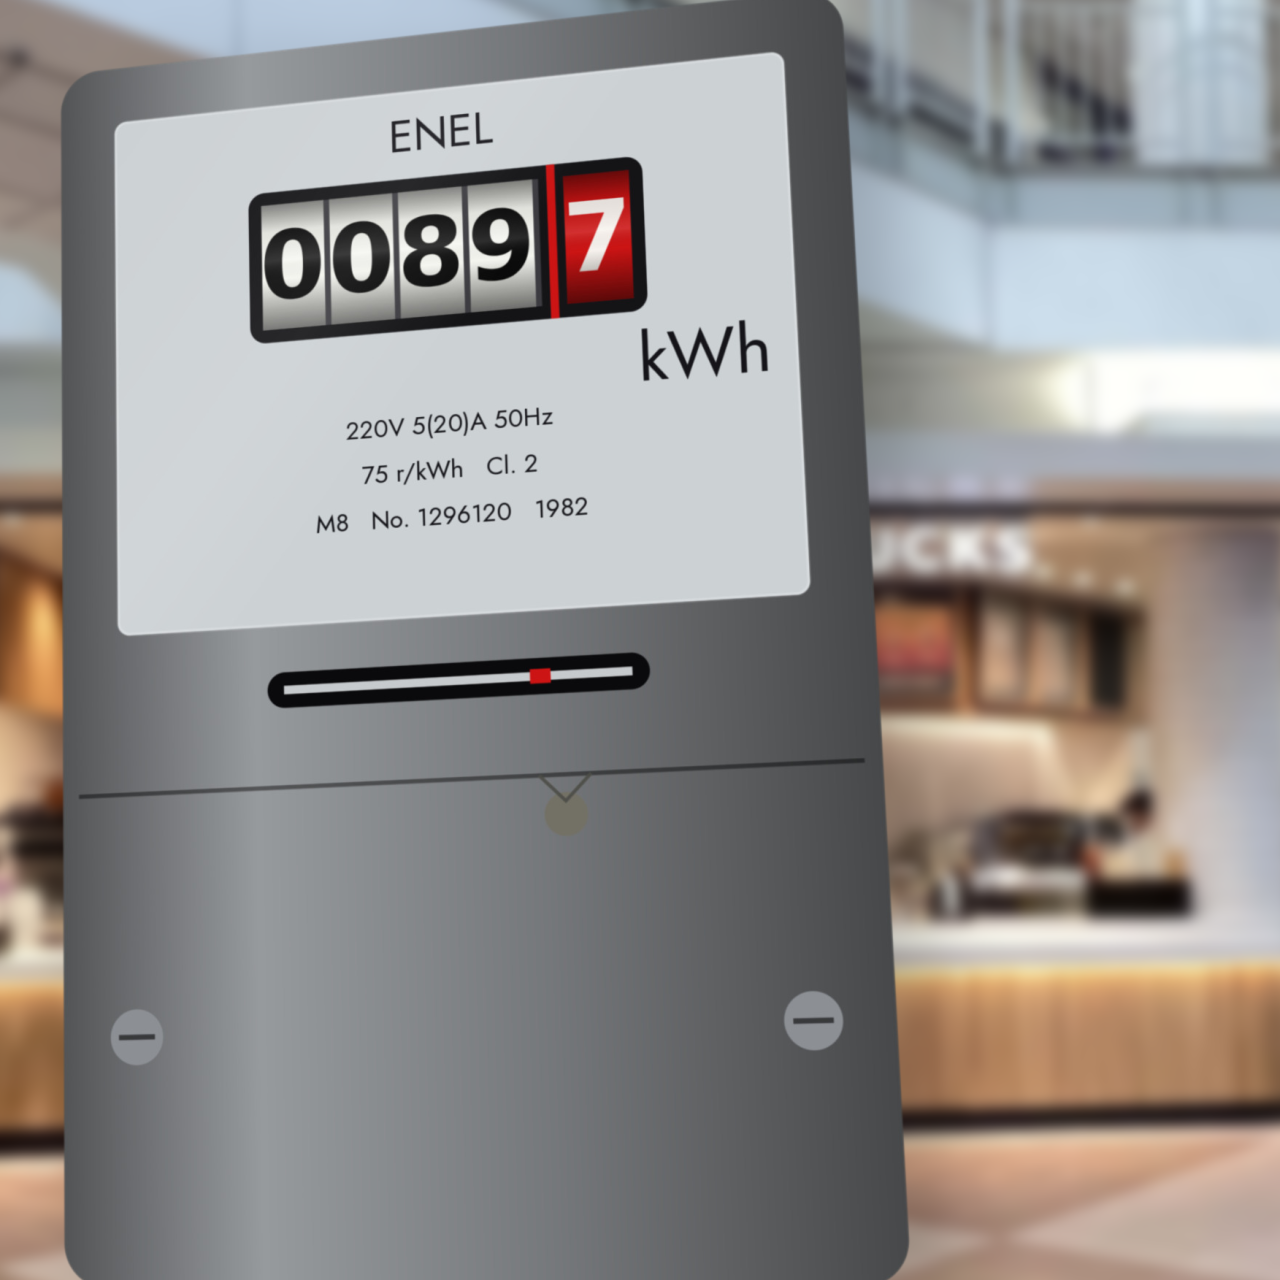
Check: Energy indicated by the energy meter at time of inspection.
89.7 kWh
